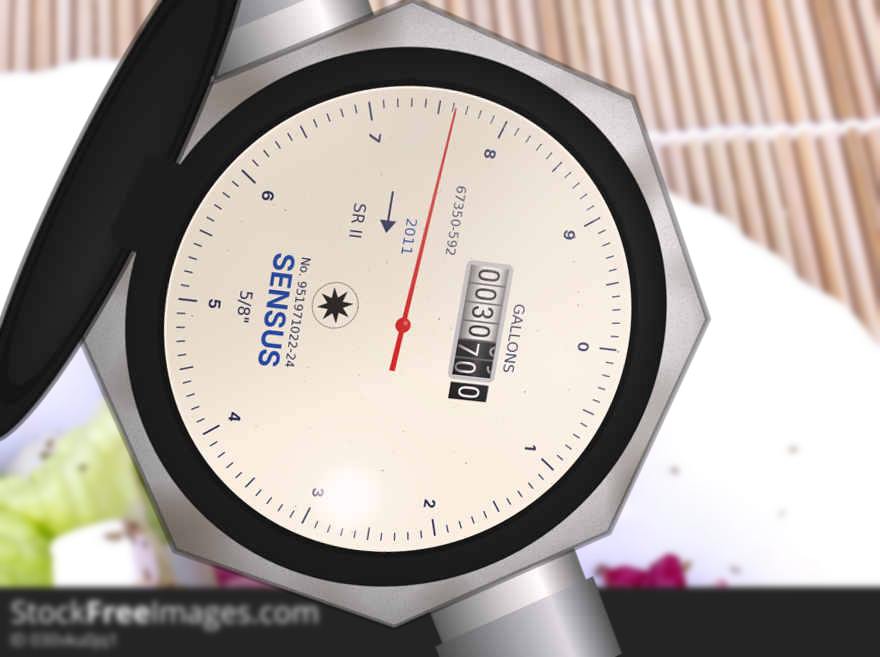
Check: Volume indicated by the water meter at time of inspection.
30697.6 gal
